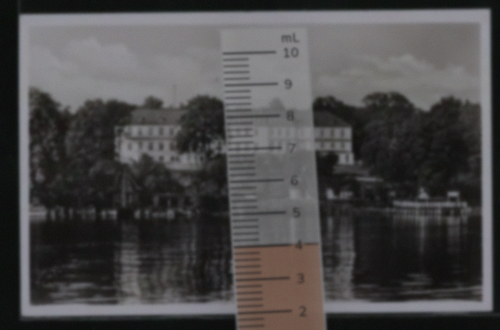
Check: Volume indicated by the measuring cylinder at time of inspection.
4 mL
